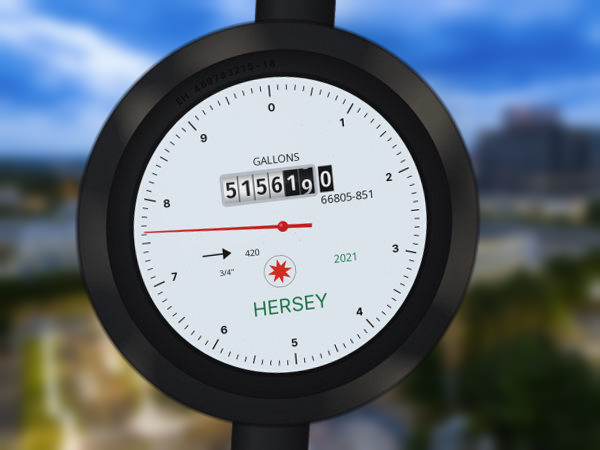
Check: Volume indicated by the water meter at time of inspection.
5156187.6 gal
